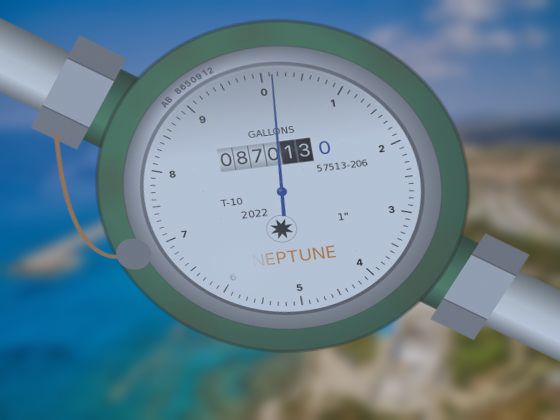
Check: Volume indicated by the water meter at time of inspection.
870130.1 gal
